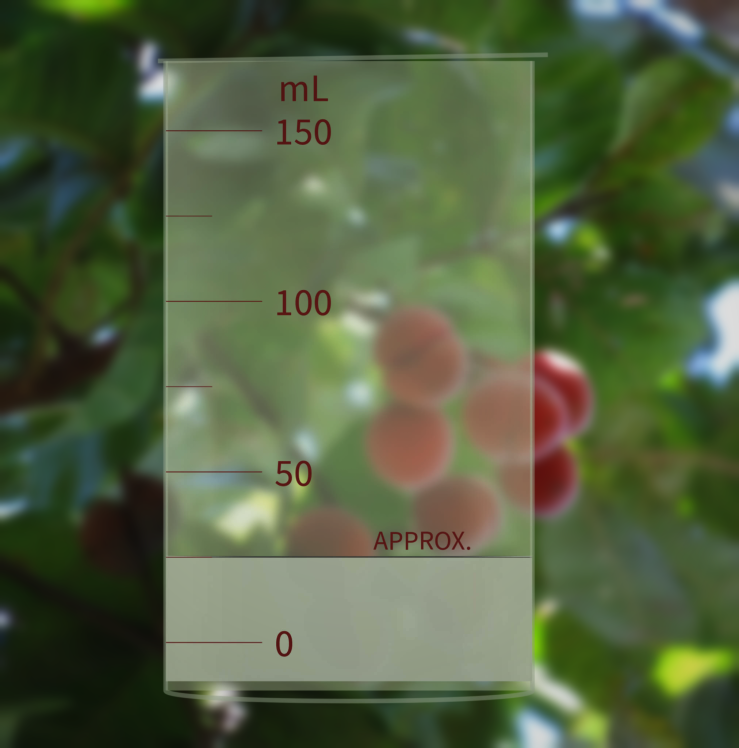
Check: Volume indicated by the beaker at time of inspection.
25 mL
